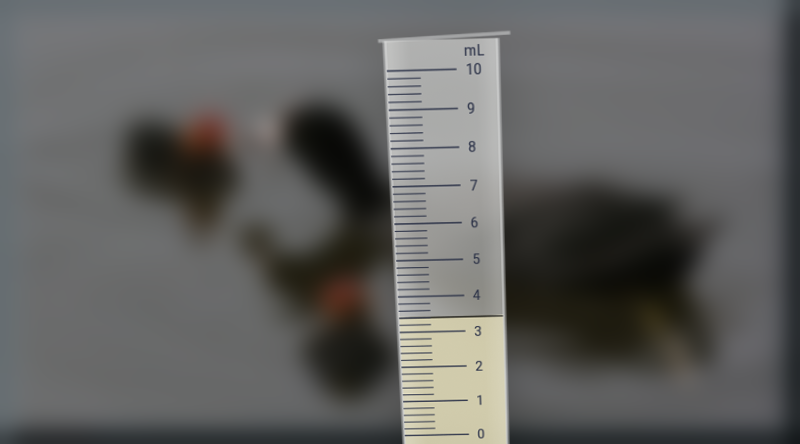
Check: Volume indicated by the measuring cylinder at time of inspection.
3.4 mL
